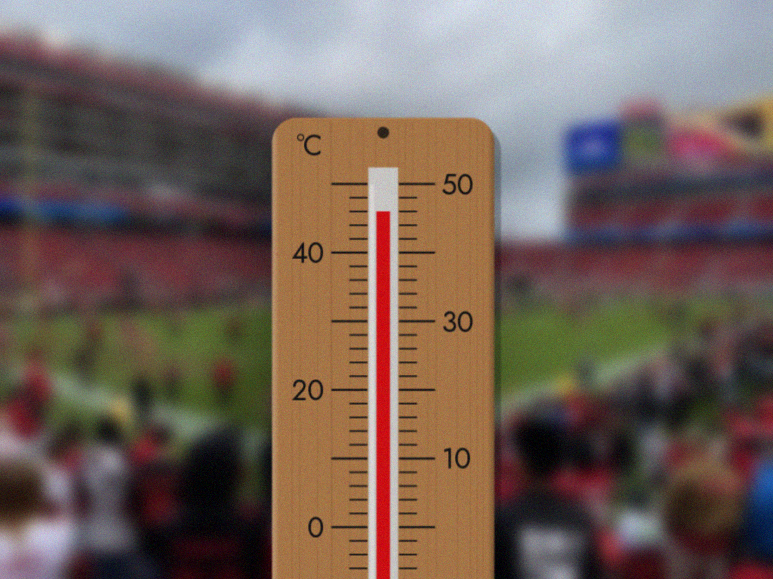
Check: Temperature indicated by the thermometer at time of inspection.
46 °C
